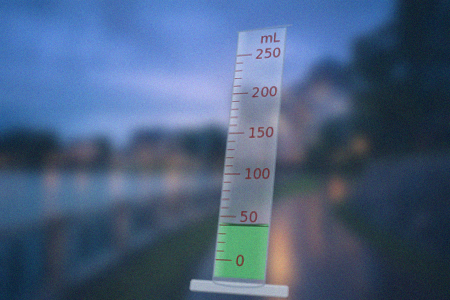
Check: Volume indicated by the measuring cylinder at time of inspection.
40 mL
